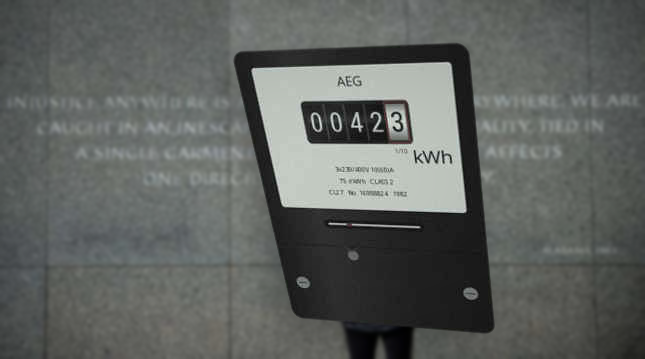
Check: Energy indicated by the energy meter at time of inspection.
42.3 kWh
